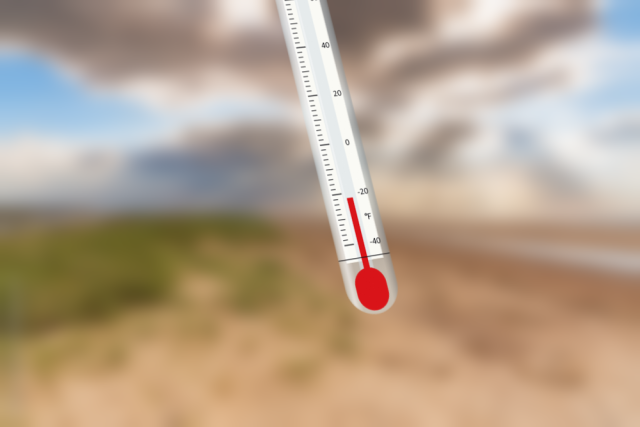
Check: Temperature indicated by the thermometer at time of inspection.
-22 °F
